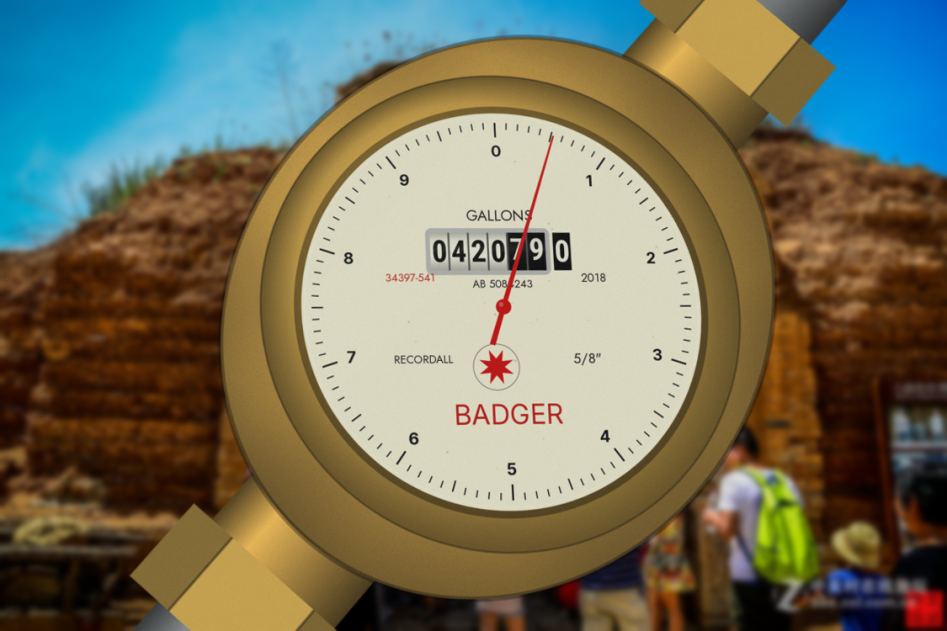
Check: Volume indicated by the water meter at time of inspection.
420790.5 gal
